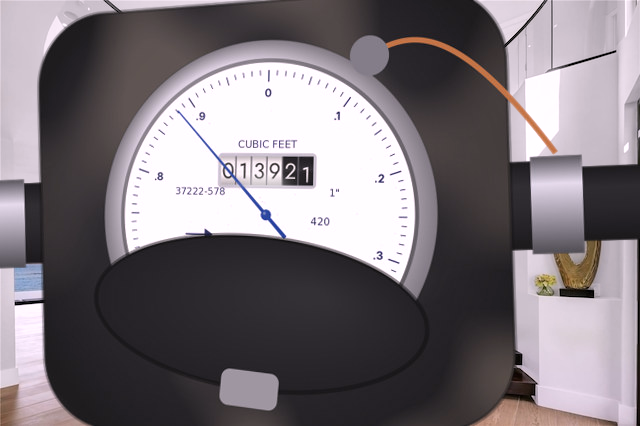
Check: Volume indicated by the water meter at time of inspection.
13920.88 ft³
